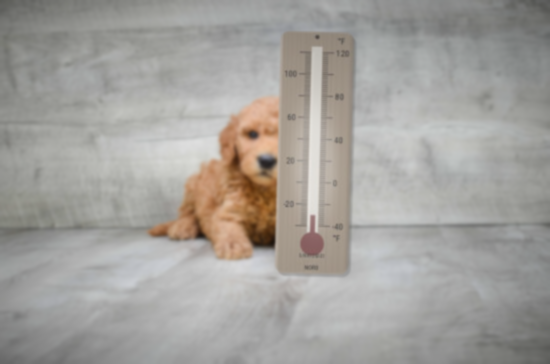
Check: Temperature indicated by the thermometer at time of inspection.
-30 °F
